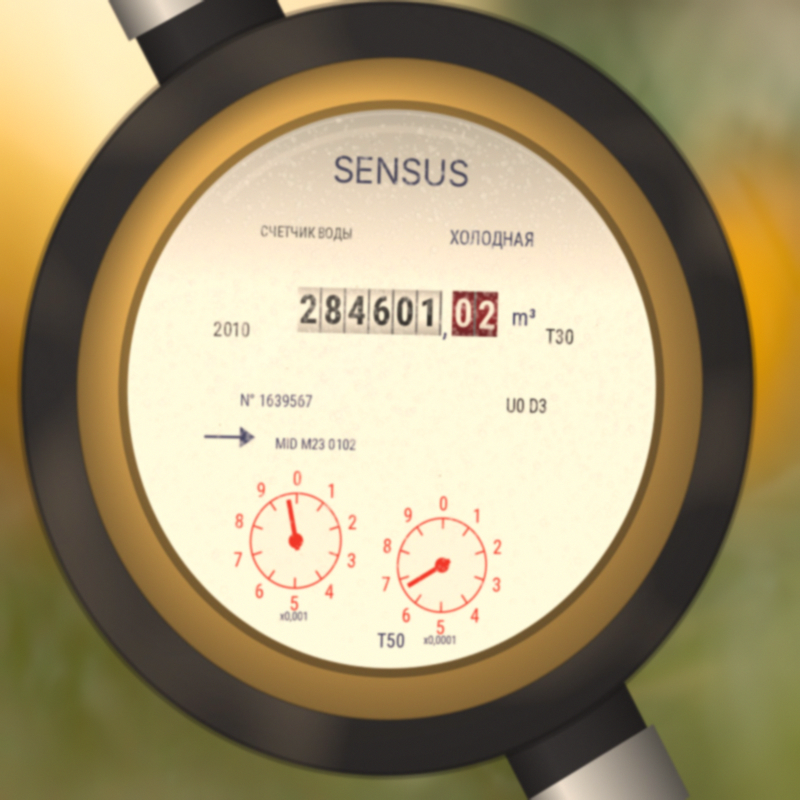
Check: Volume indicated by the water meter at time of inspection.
284601.0196 m³
